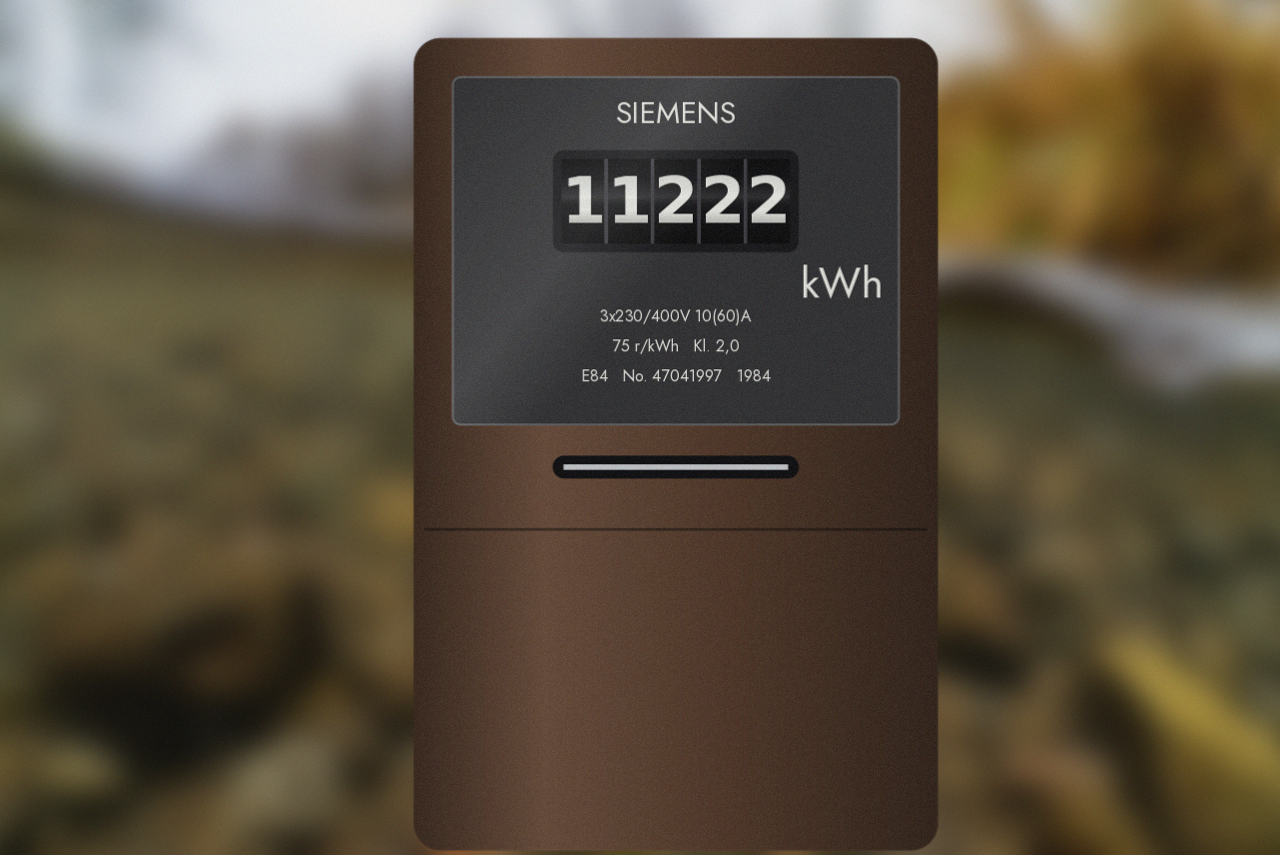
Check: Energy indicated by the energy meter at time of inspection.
11222 kWh
